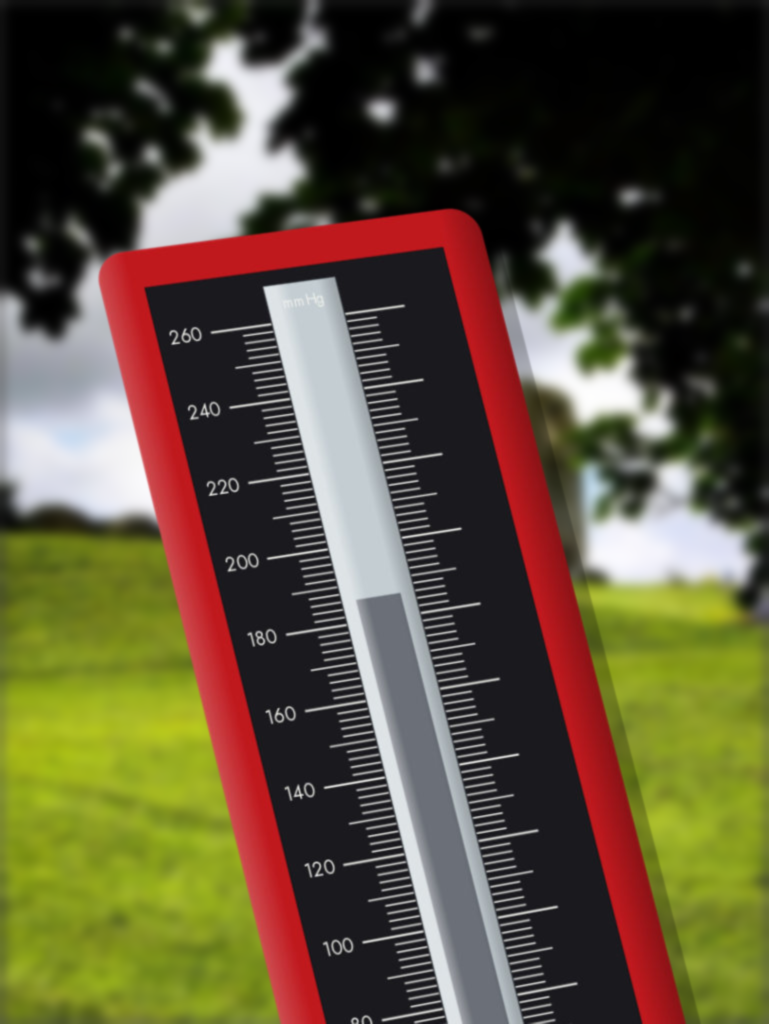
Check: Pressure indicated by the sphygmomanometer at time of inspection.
186 mmHg
